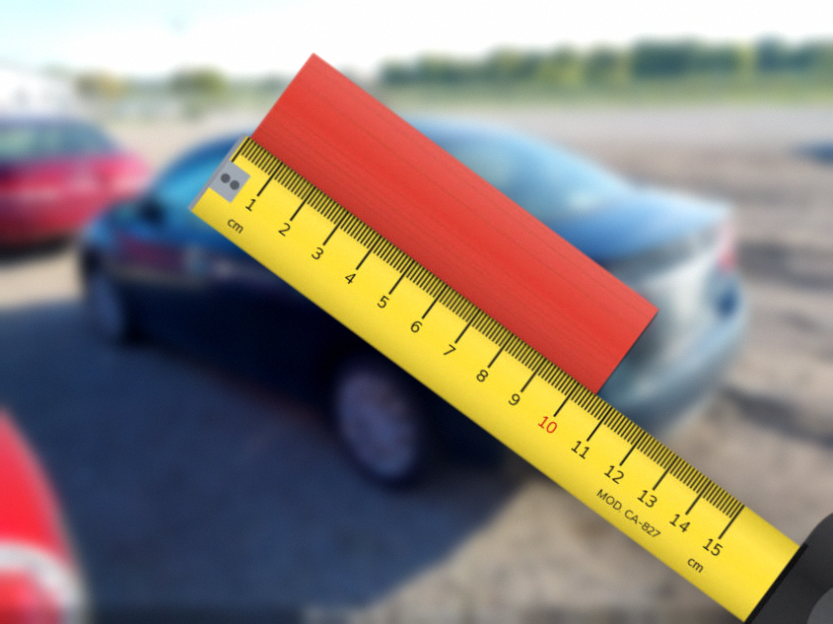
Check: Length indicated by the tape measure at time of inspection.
10.5 cm
